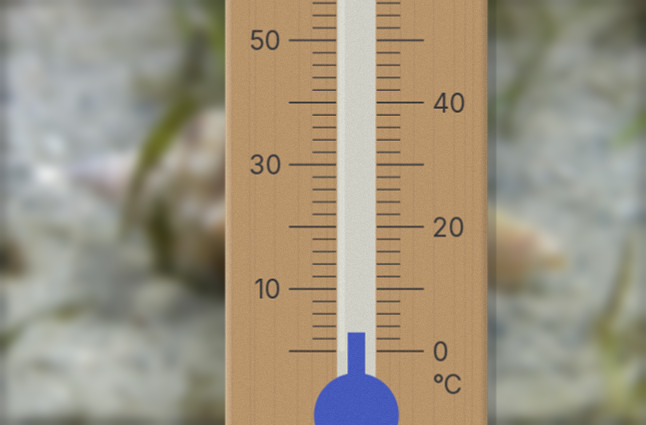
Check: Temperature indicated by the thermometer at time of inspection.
3 °C
